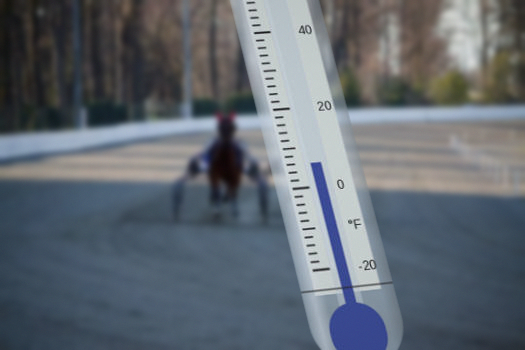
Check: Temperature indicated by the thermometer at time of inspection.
6 °F
